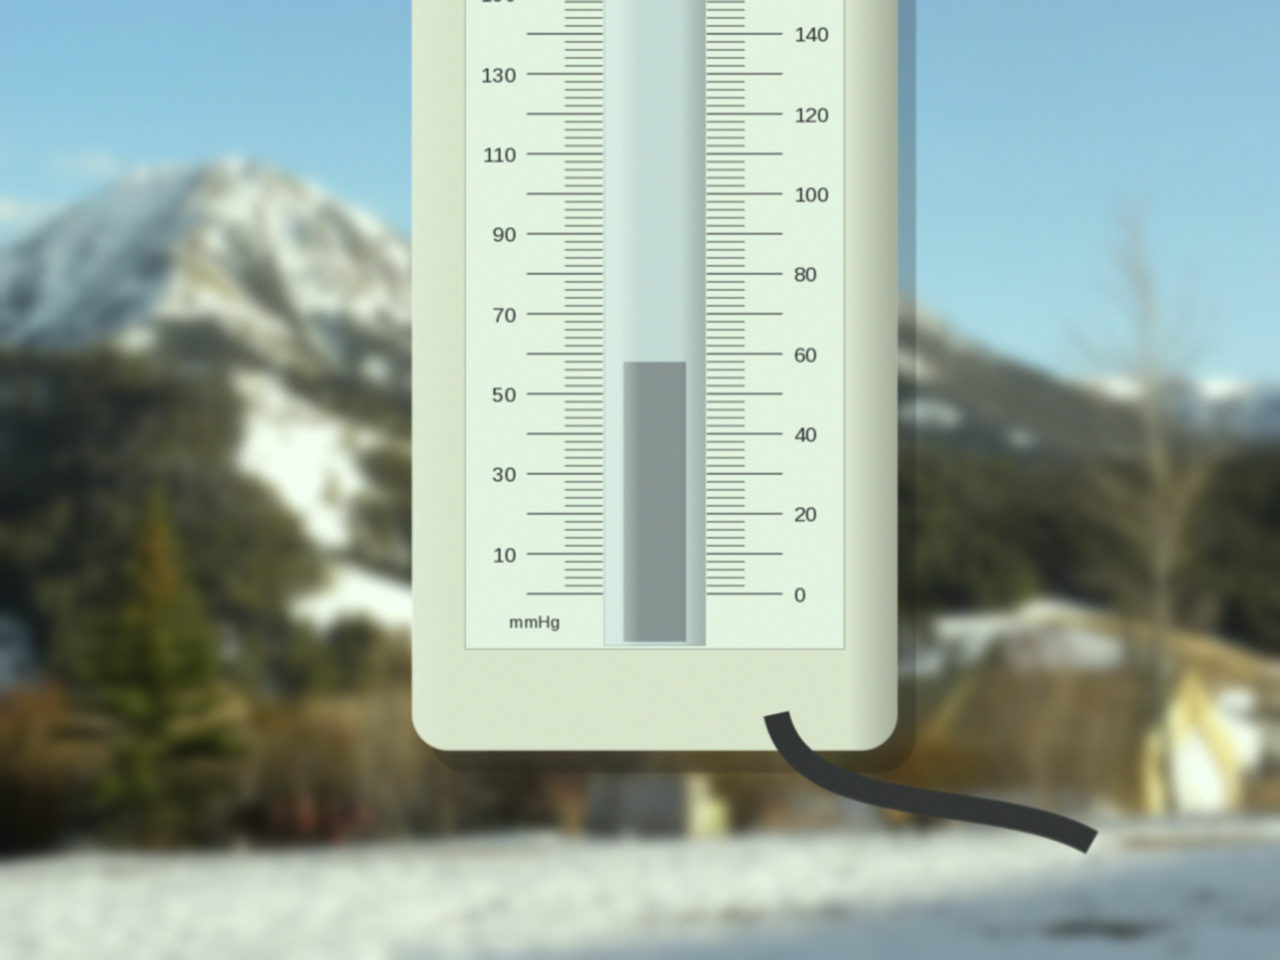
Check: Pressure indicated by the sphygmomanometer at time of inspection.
58 mmHg
